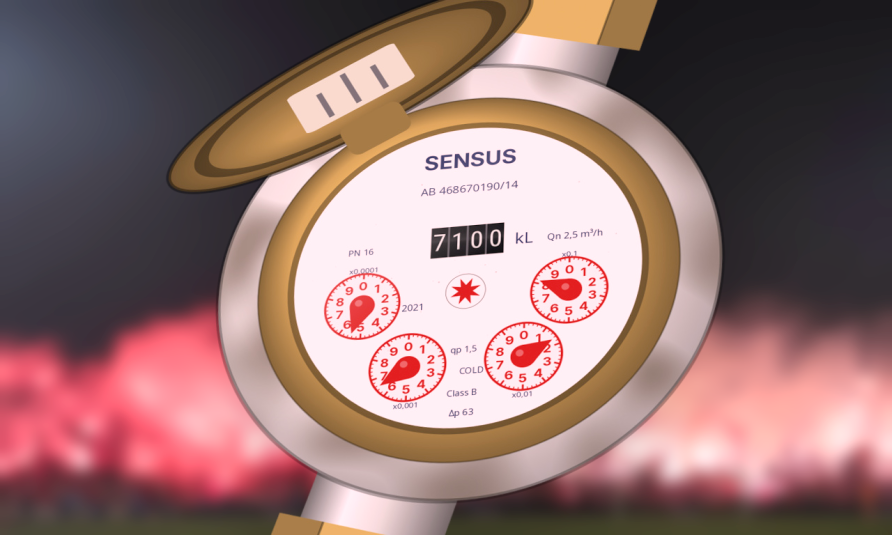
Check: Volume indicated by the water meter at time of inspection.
7100.8165 kL
